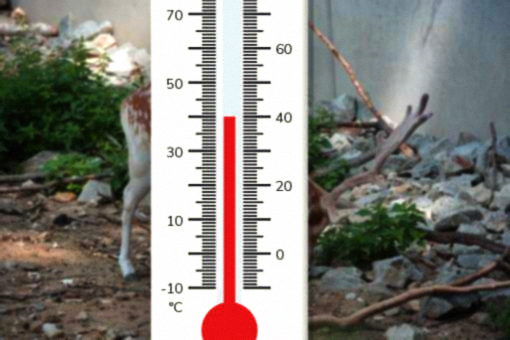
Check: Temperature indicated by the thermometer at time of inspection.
40 °C
